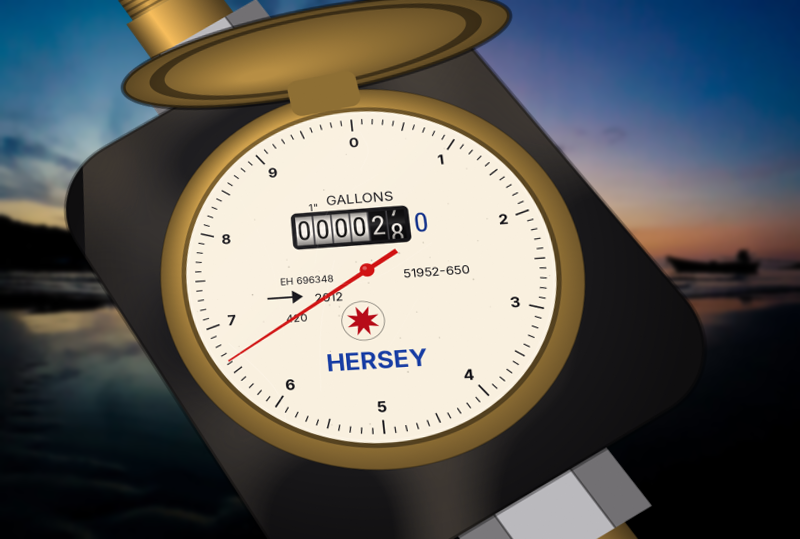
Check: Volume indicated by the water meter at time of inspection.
276.6 gal
